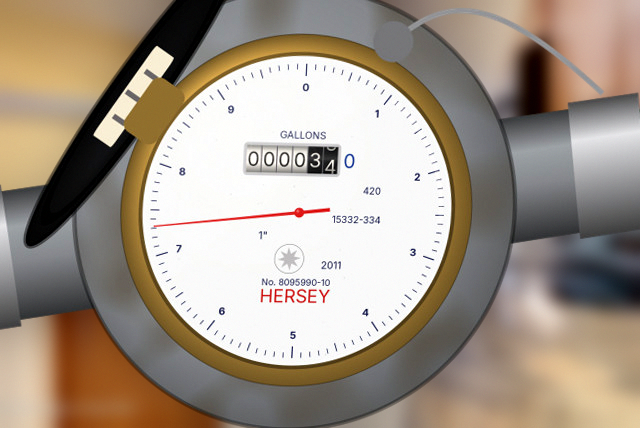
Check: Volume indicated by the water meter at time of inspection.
337.3 gal
